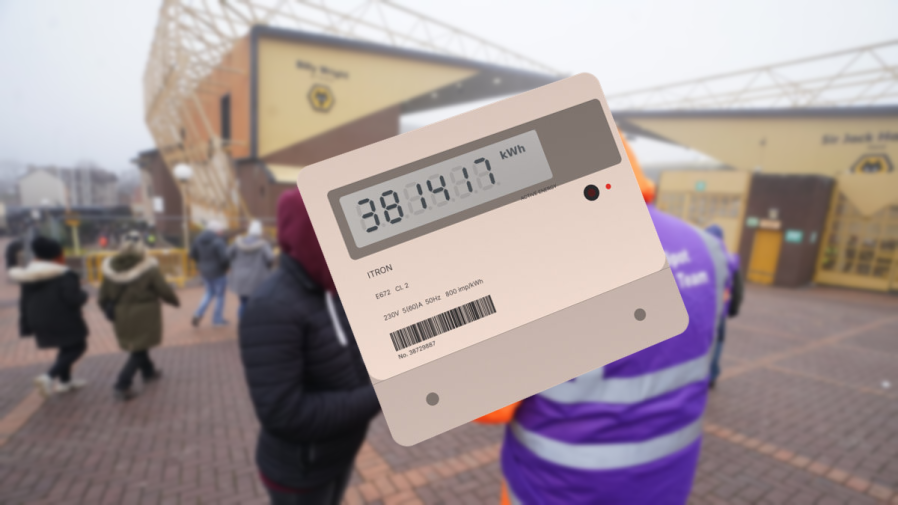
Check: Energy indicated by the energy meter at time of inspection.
381417 kWh
